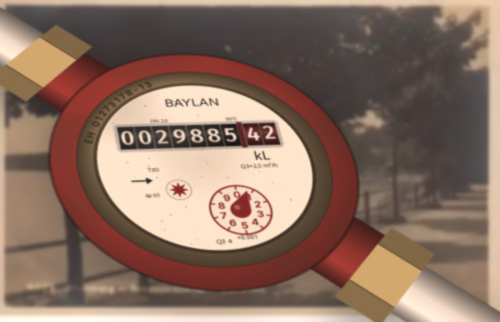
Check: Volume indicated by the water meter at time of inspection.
29885.420 kL
